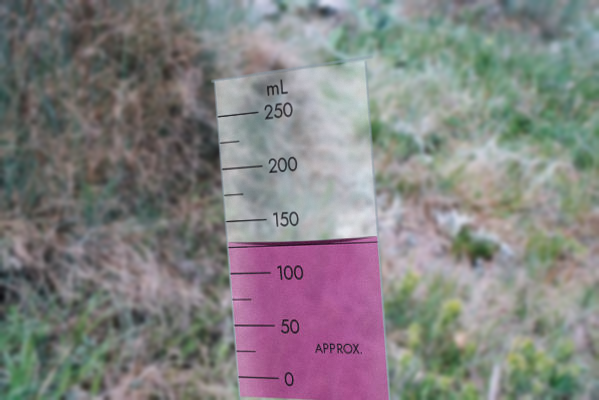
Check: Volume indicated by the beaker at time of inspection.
125 mL
